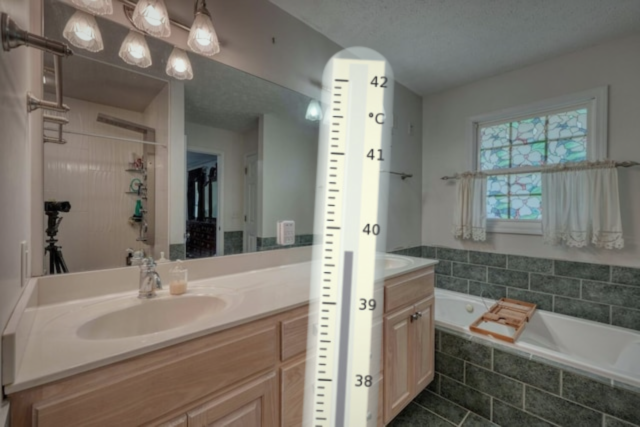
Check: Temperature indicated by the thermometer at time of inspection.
39.7 °C
